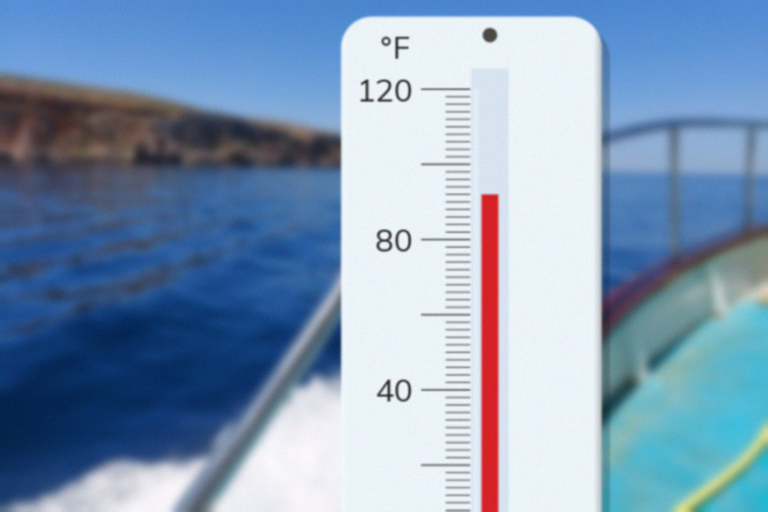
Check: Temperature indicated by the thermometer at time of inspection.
92 °F
